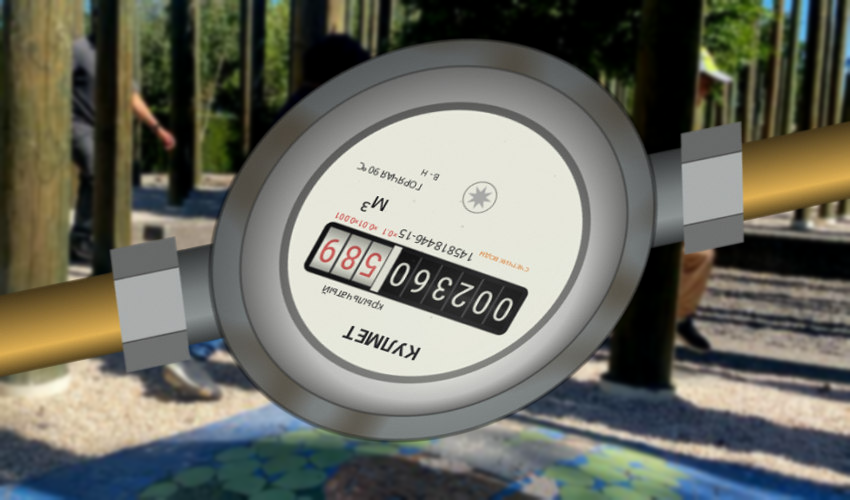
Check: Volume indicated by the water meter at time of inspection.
2360.589 m³
